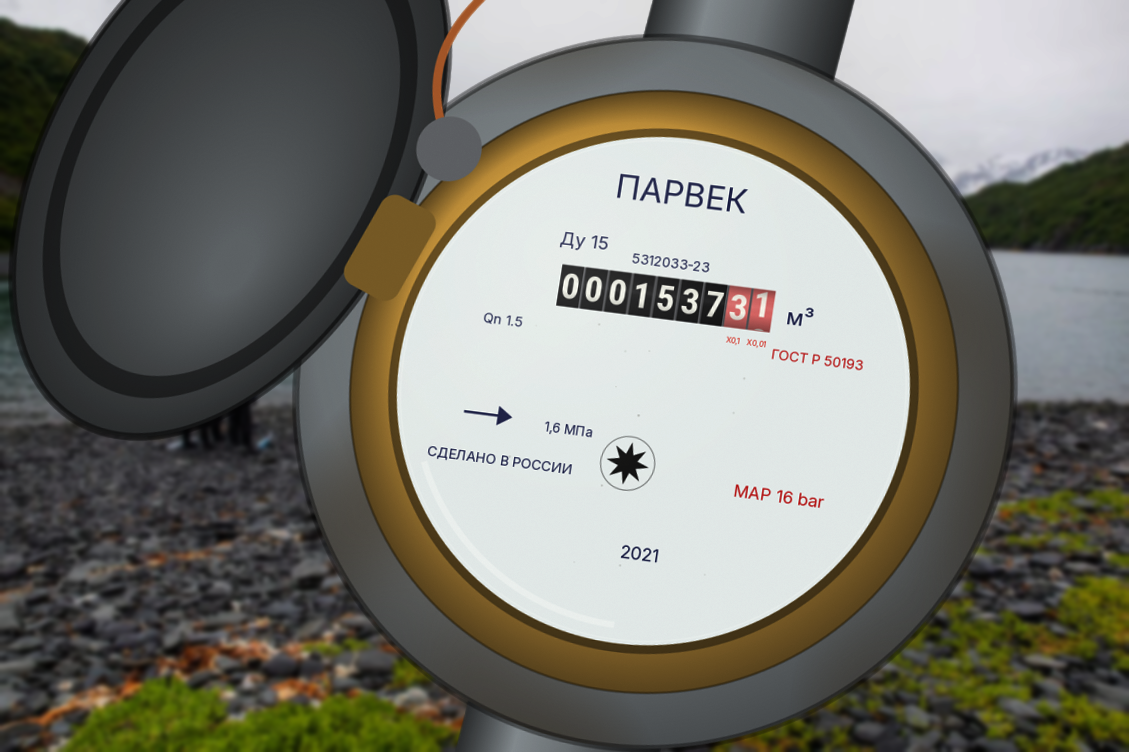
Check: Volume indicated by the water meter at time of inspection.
1537.31 m³
